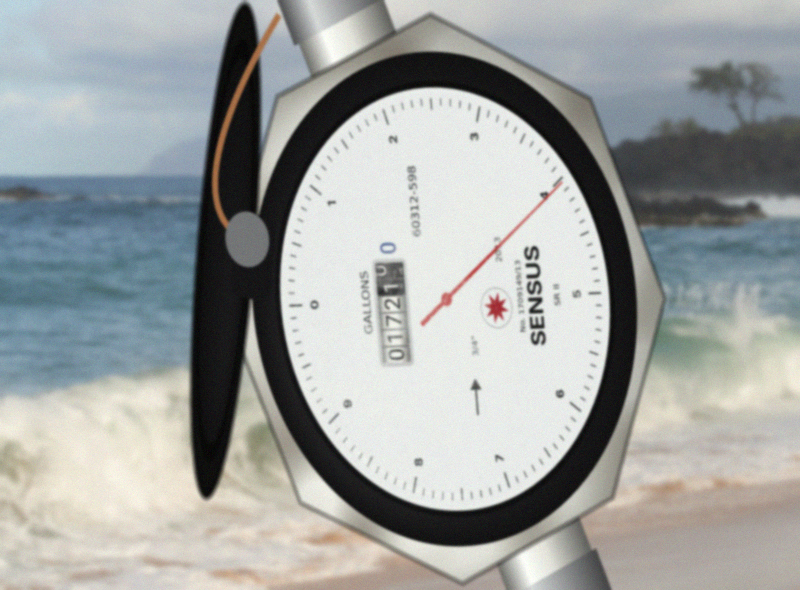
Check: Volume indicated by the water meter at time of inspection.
172104.0 gal
